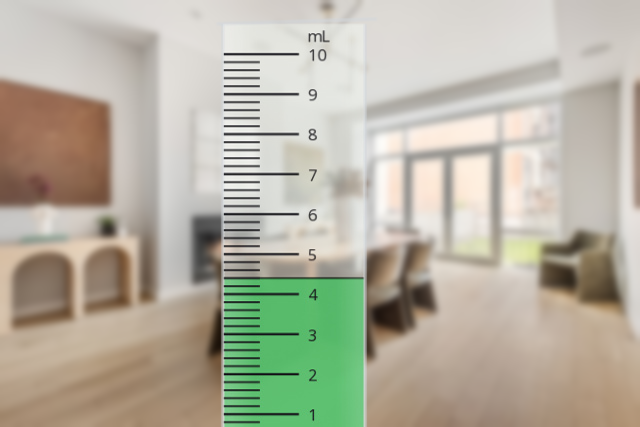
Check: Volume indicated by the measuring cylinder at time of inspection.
4.4 mL
